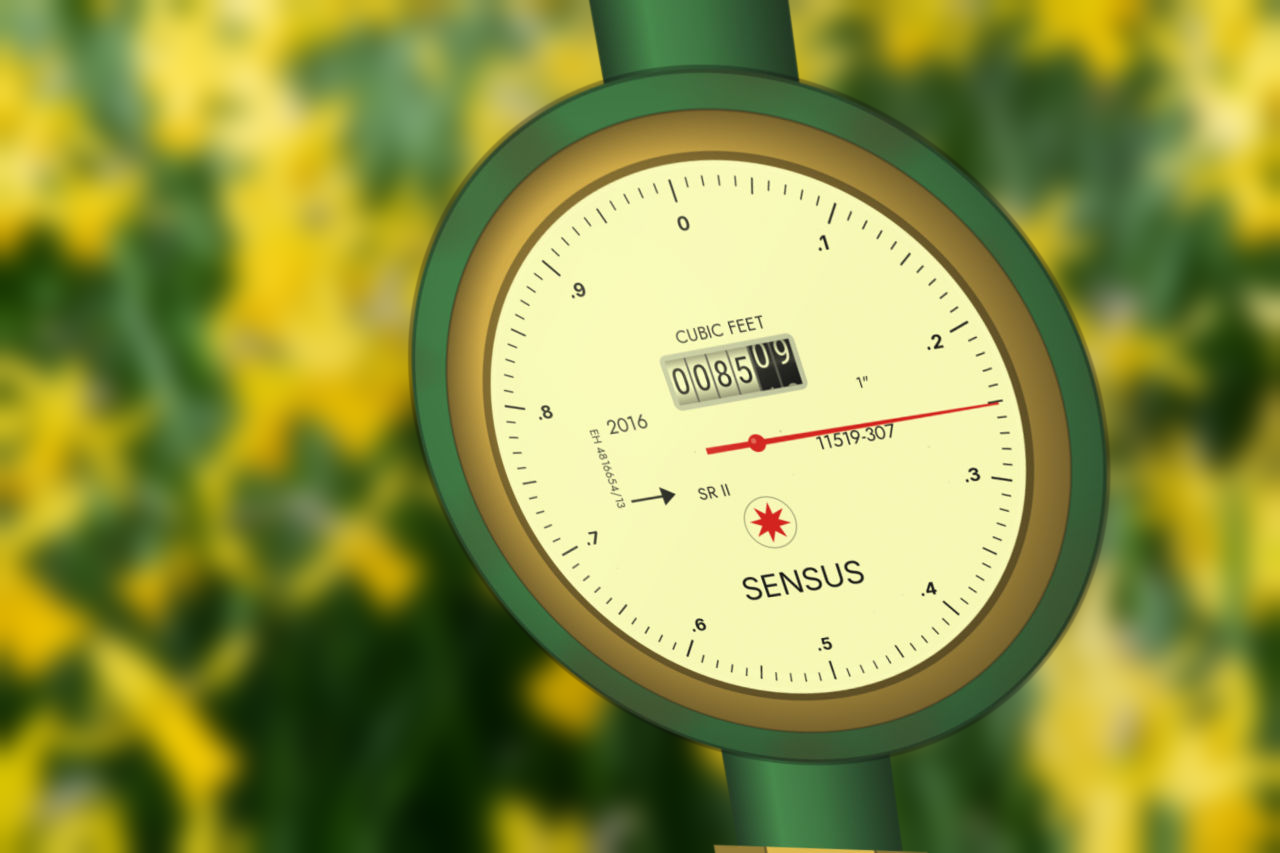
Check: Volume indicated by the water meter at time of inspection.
8509.25 ft³
